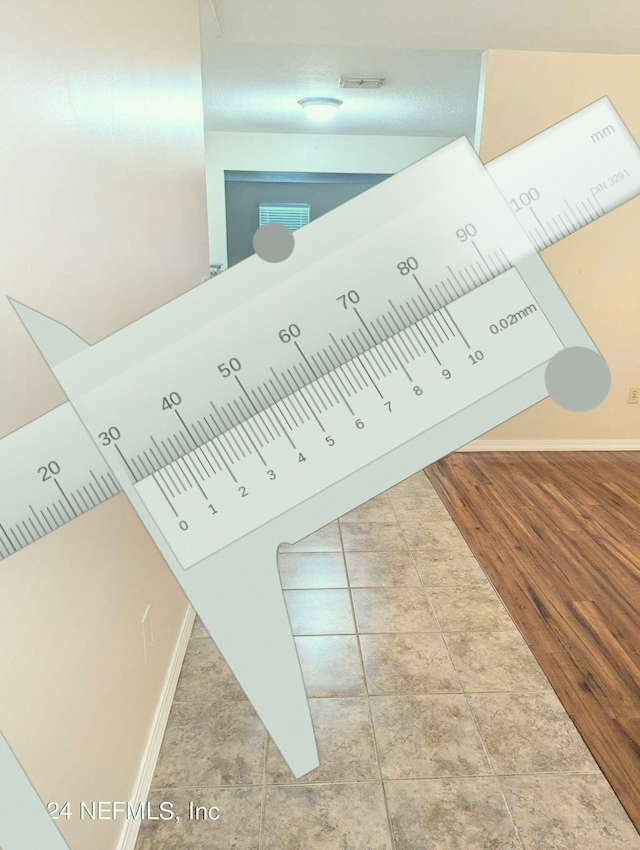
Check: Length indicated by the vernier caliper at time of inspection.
32.4 mm
